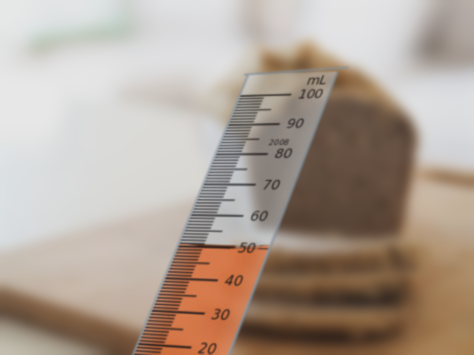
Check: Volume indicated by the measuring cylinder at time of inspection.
50 mL
